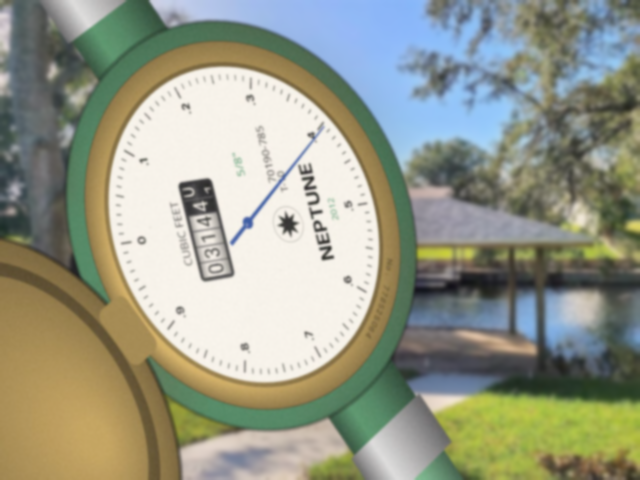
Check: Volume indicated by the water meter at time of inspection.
31440.40 ft³
